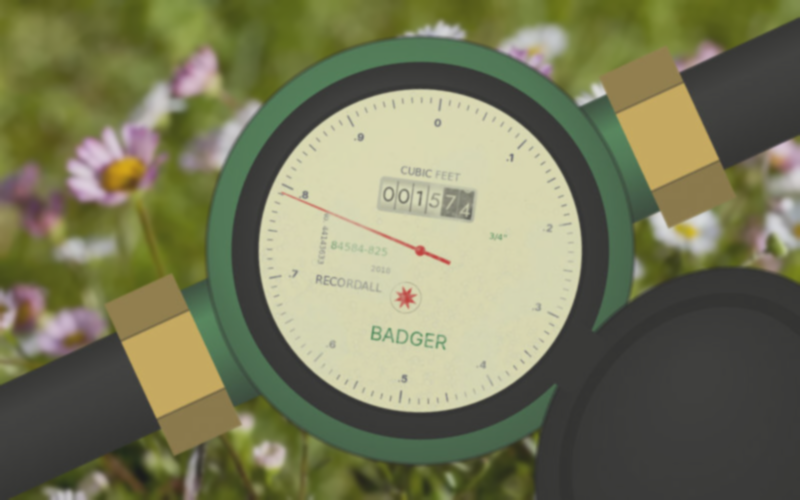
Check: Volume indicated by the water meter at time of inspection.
1573.79 ft³
